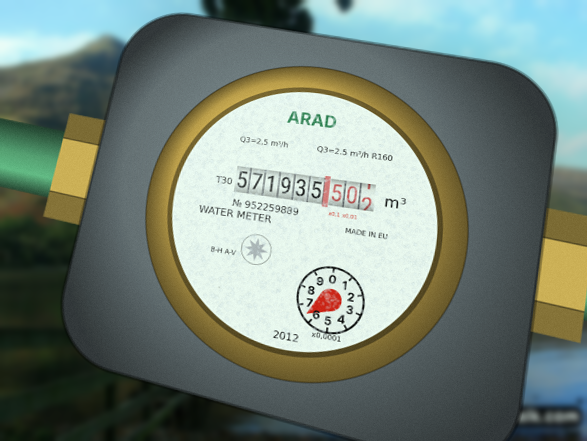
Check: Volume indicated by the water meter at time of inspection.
571935.5016 m³
